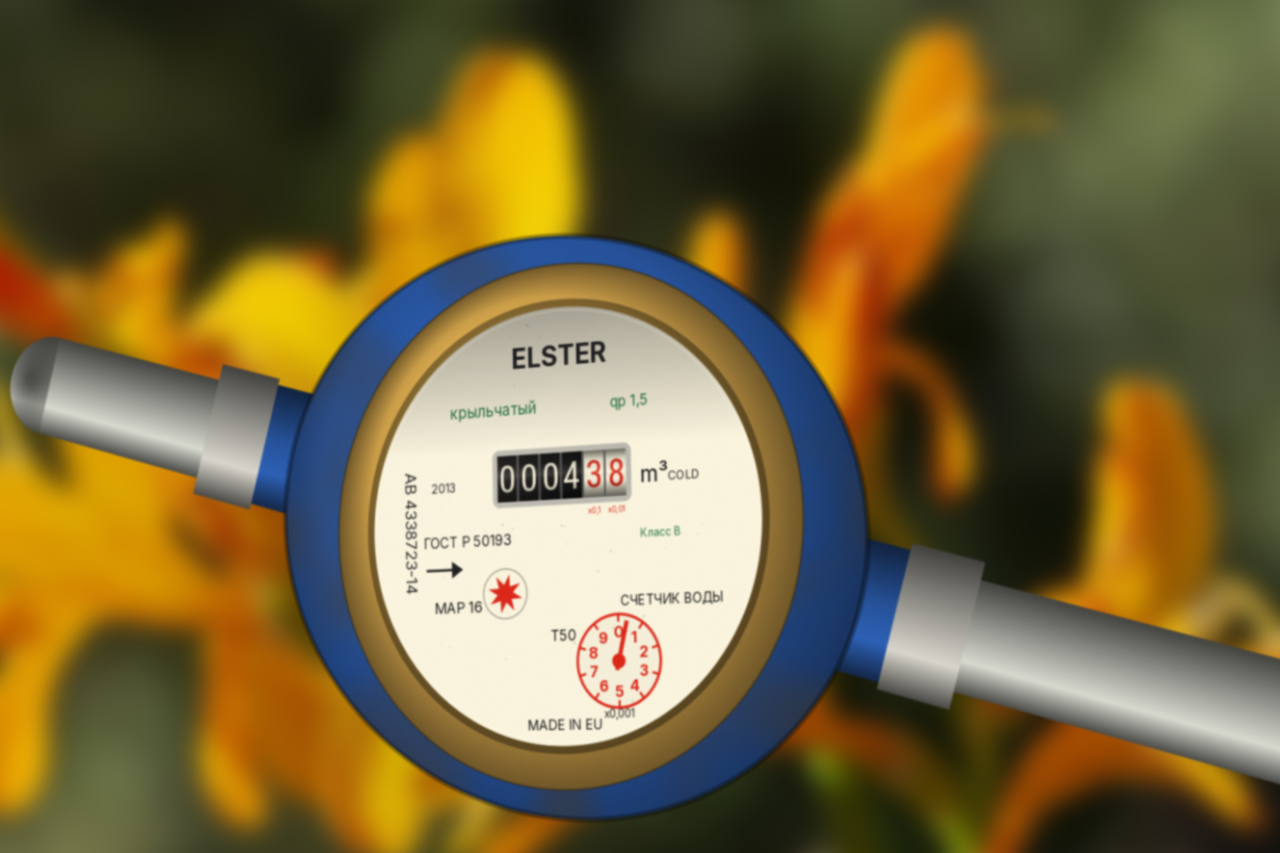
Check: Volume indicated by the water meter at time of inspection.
4.380 m³
